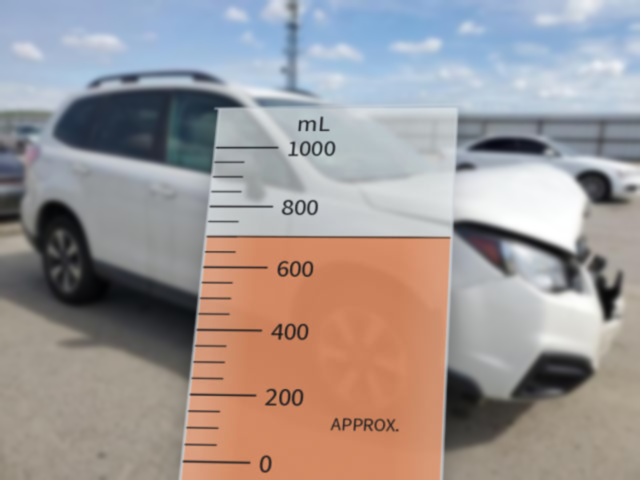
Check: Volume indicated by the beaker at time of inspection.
700 mL
